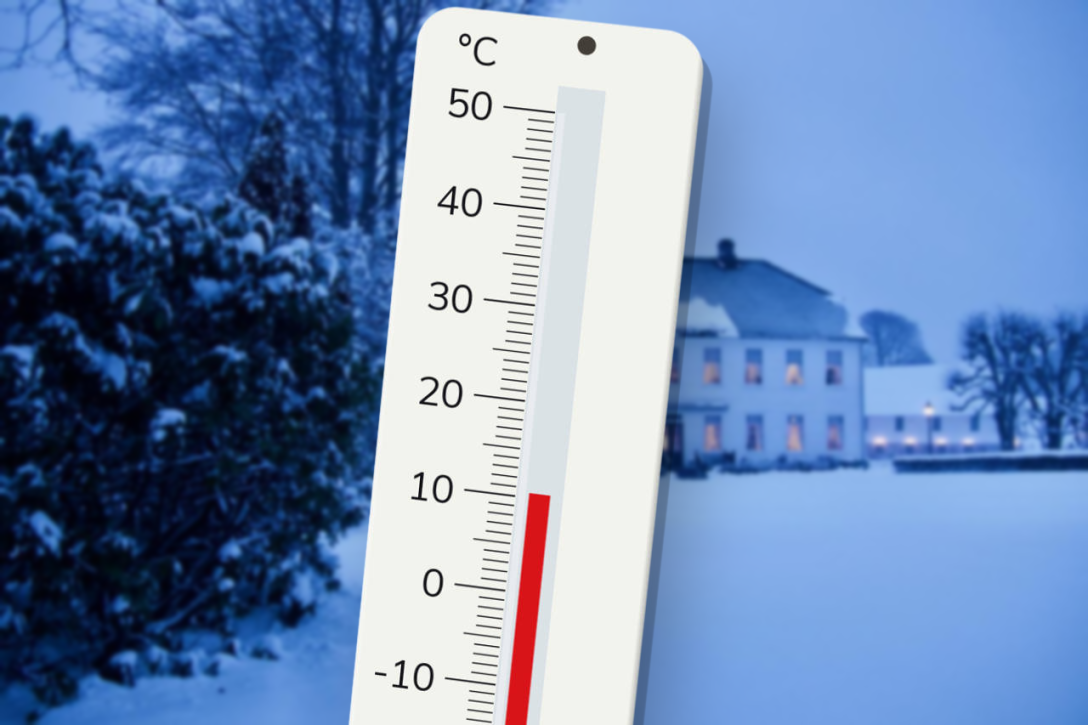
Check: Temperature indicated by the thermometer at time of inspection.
10.5 °C
